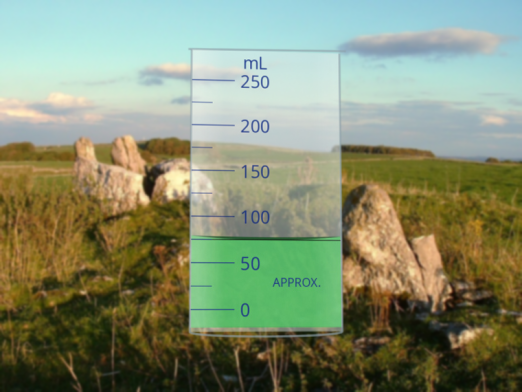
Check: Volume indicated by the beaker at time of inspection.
75 mL
